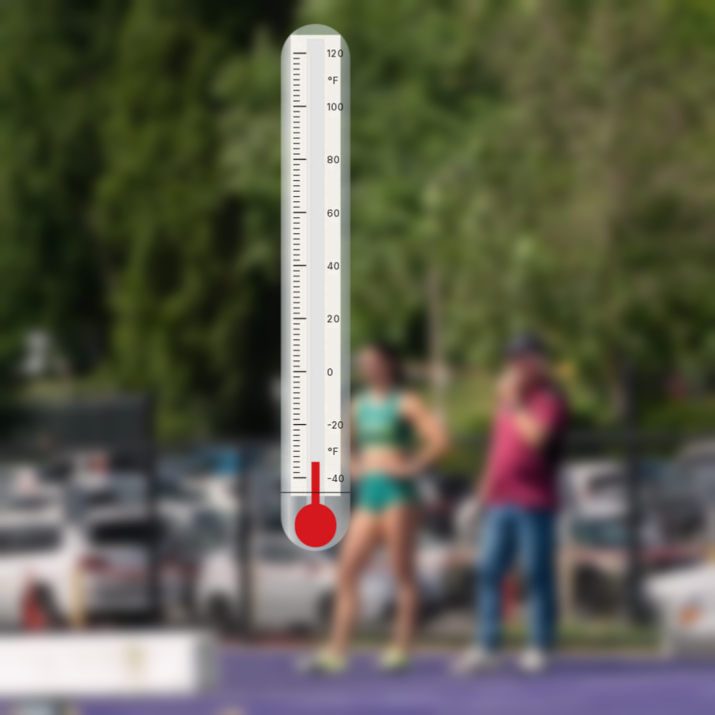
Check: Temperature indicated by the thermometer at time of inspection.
-34 °F
